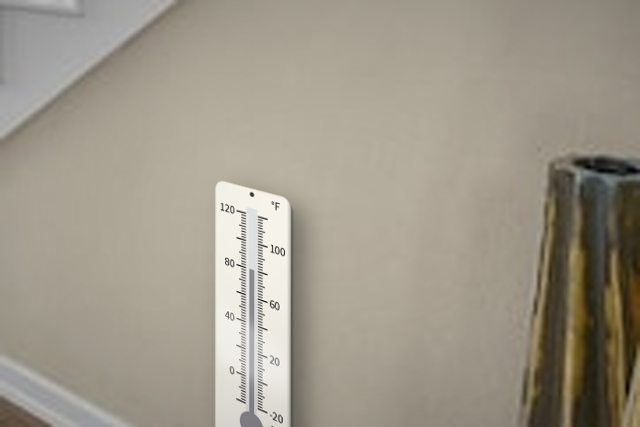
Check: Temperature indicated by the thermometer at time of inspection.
80 °F
